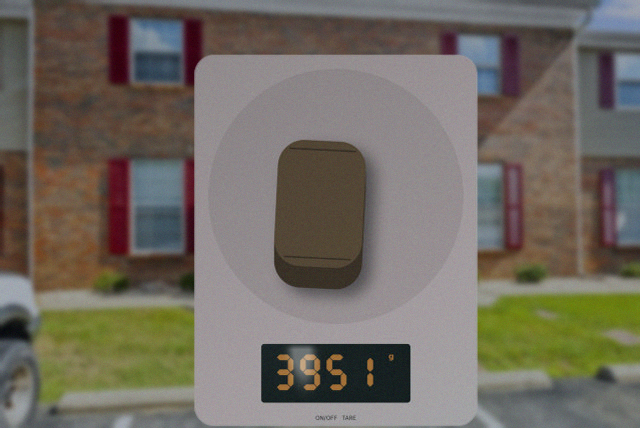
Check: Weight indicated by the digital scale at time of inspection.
3951 g
